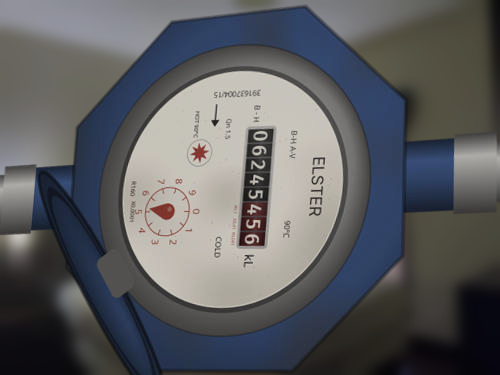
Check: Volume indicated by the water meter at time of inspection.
6245.4565 kL
